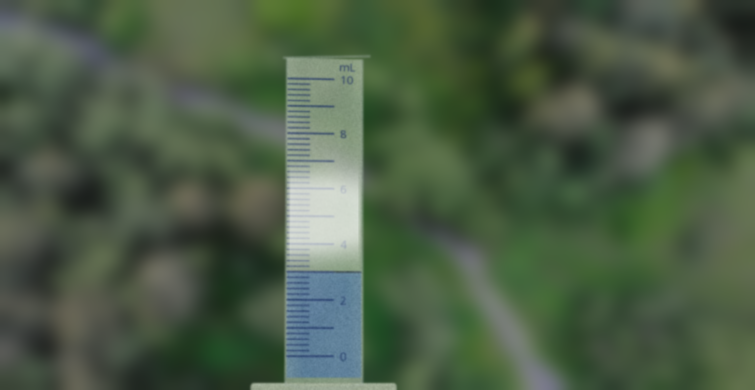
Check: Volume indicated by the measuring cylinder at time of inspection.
3 mL
